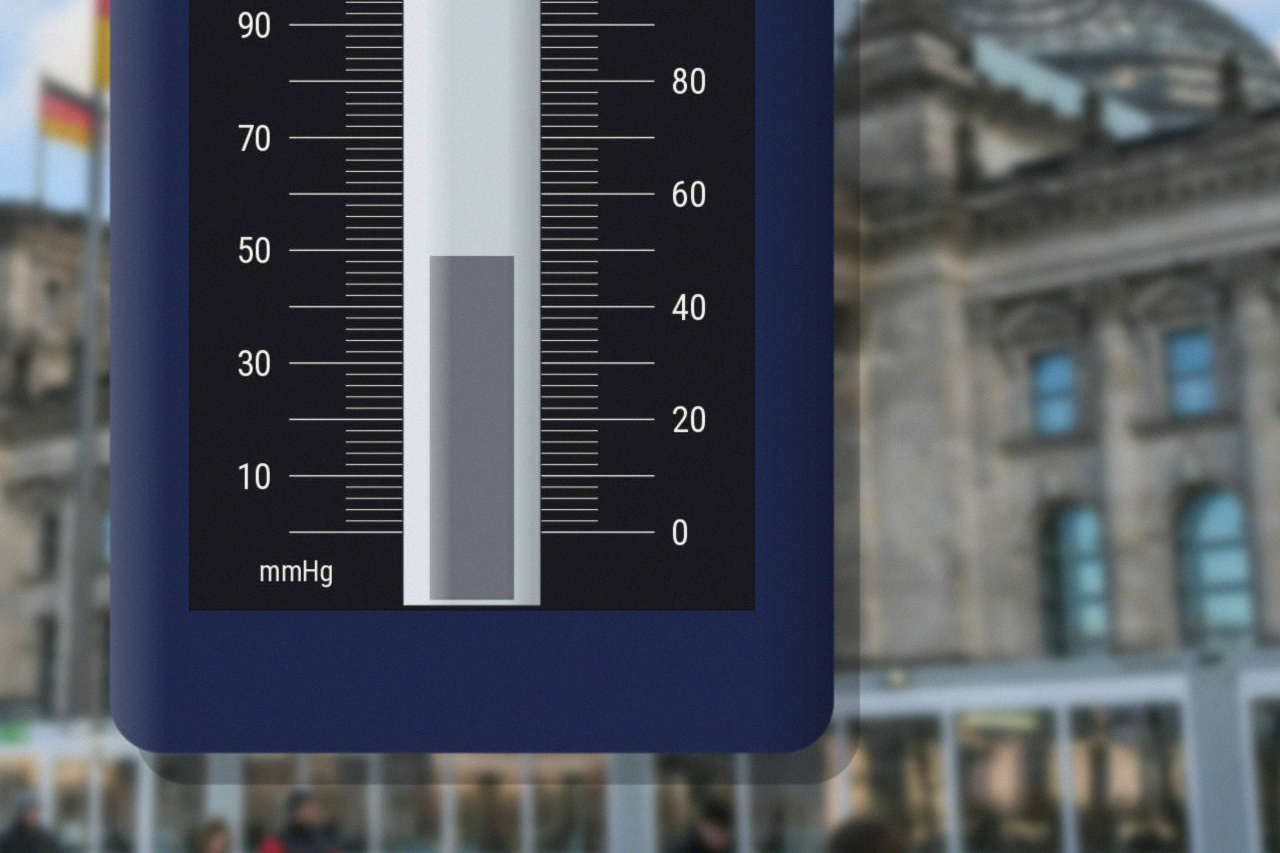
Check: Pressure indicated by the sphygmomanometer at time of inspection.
49 mmHg
